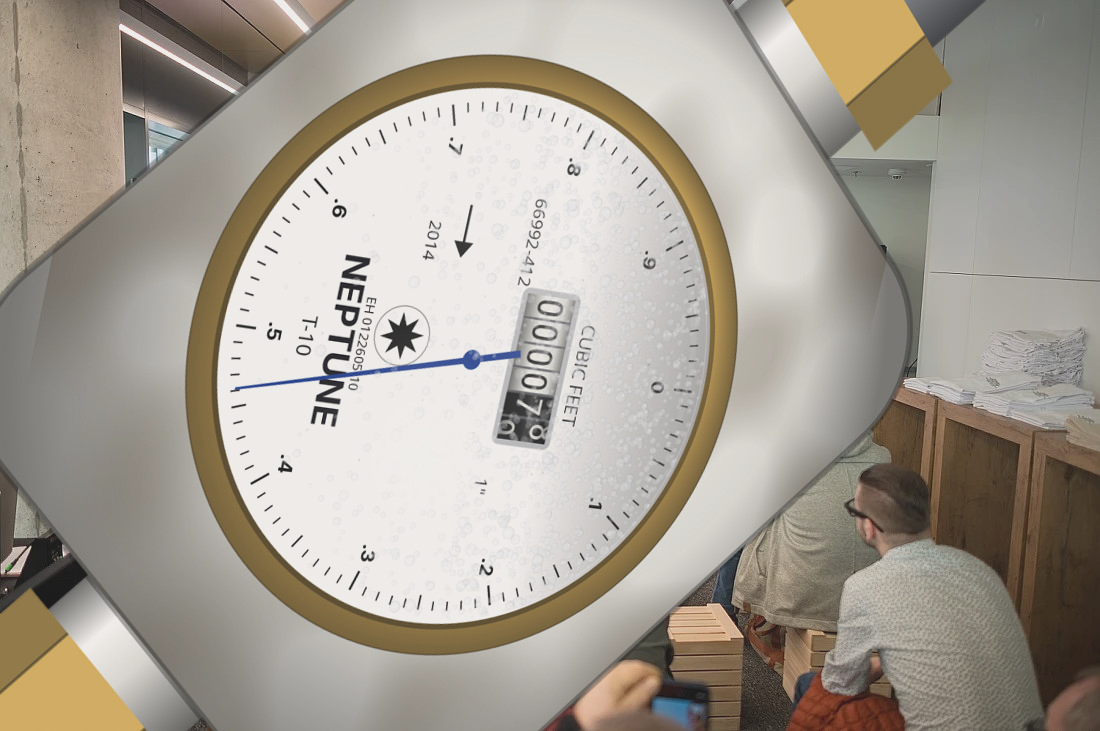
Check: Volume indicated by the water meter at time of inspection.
78.46 ft³
